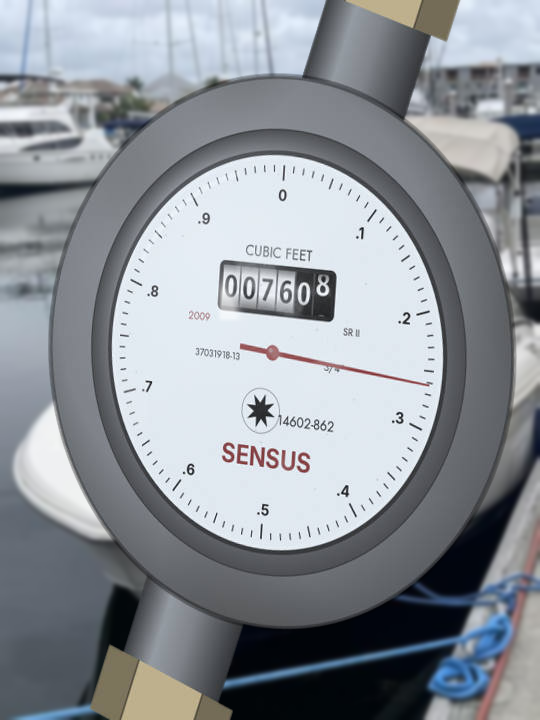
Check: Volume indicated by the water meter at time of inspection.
7608.26 ft³
